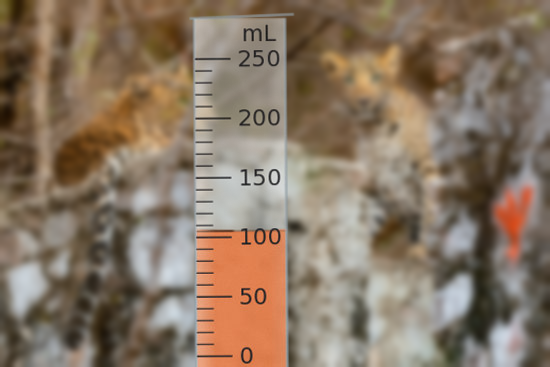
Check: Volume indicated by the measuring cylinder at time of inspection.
105 mL
